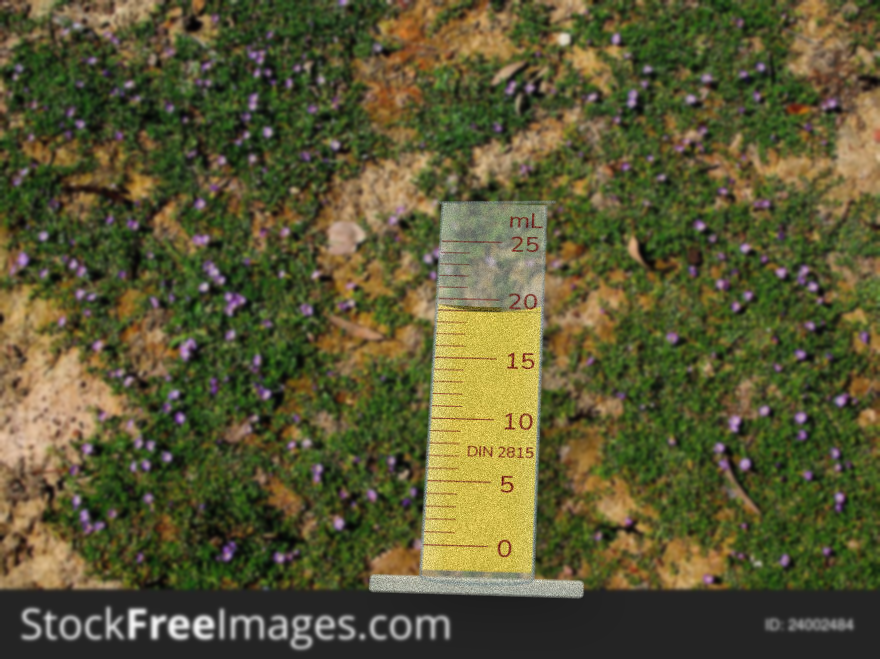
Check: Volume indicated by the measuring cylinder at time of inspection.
19 mL
